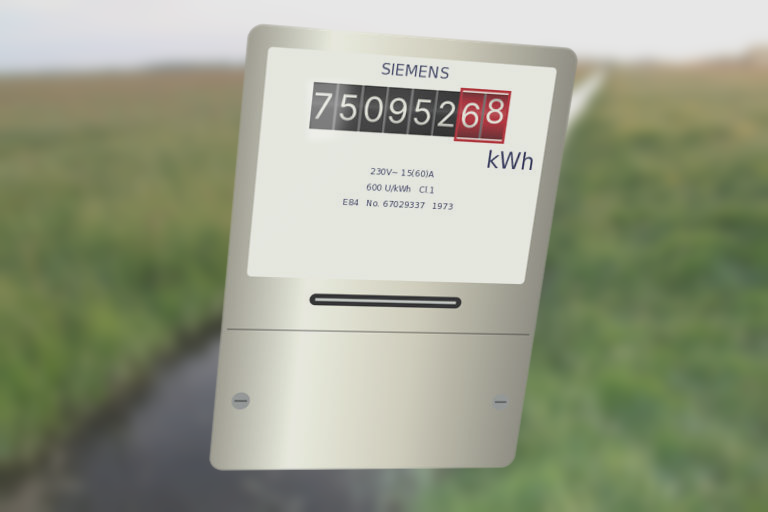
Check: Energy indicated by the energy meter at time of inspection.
750952.68 kWh
